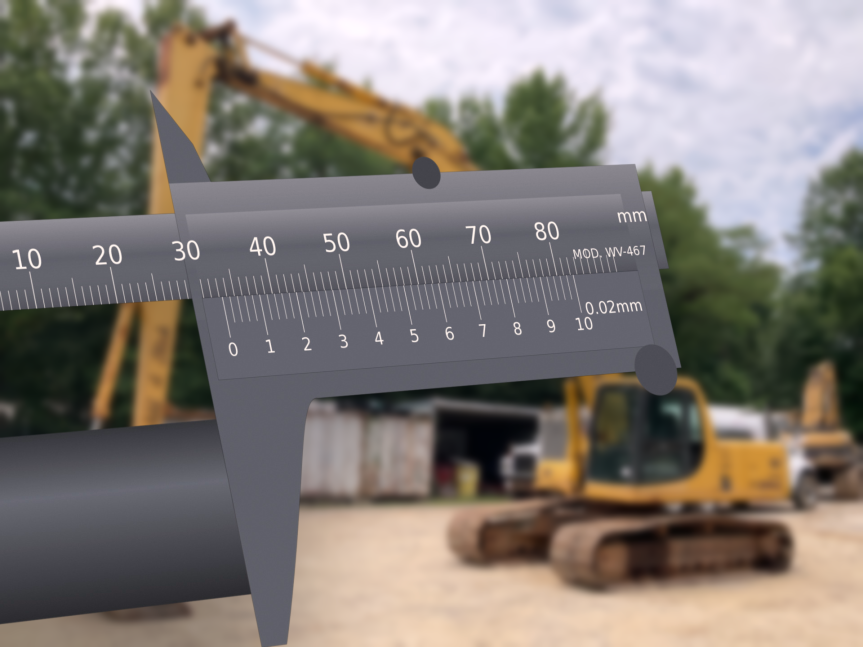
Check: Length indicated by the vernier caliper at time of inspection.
33.4 mm
